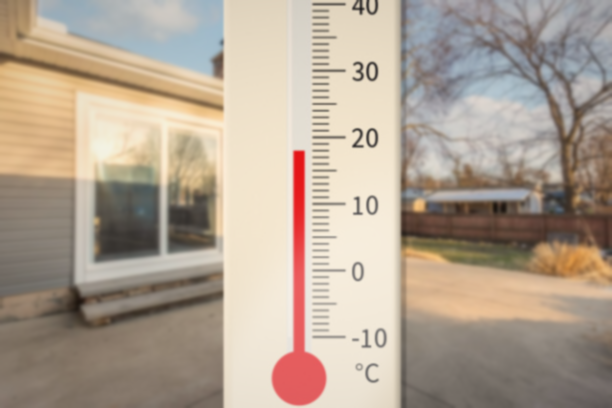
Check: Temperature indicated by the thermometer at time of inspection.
18 °C
